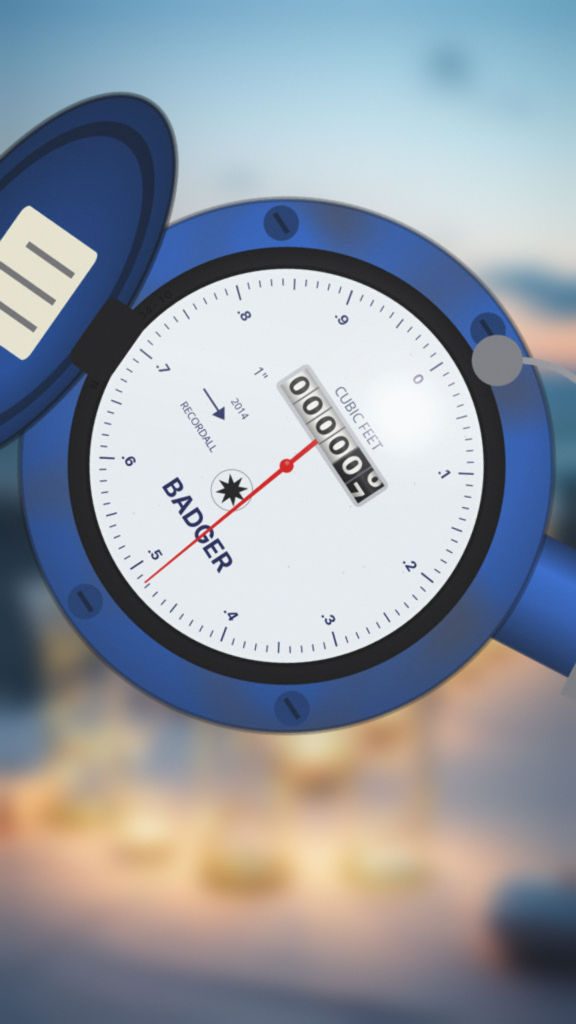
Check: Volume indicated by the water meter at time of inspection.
6.48 ft³
